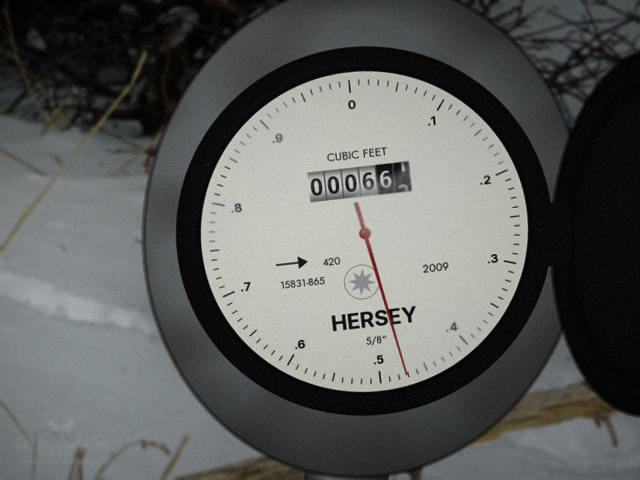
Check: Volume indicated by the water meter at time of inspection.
661.47 ft³
